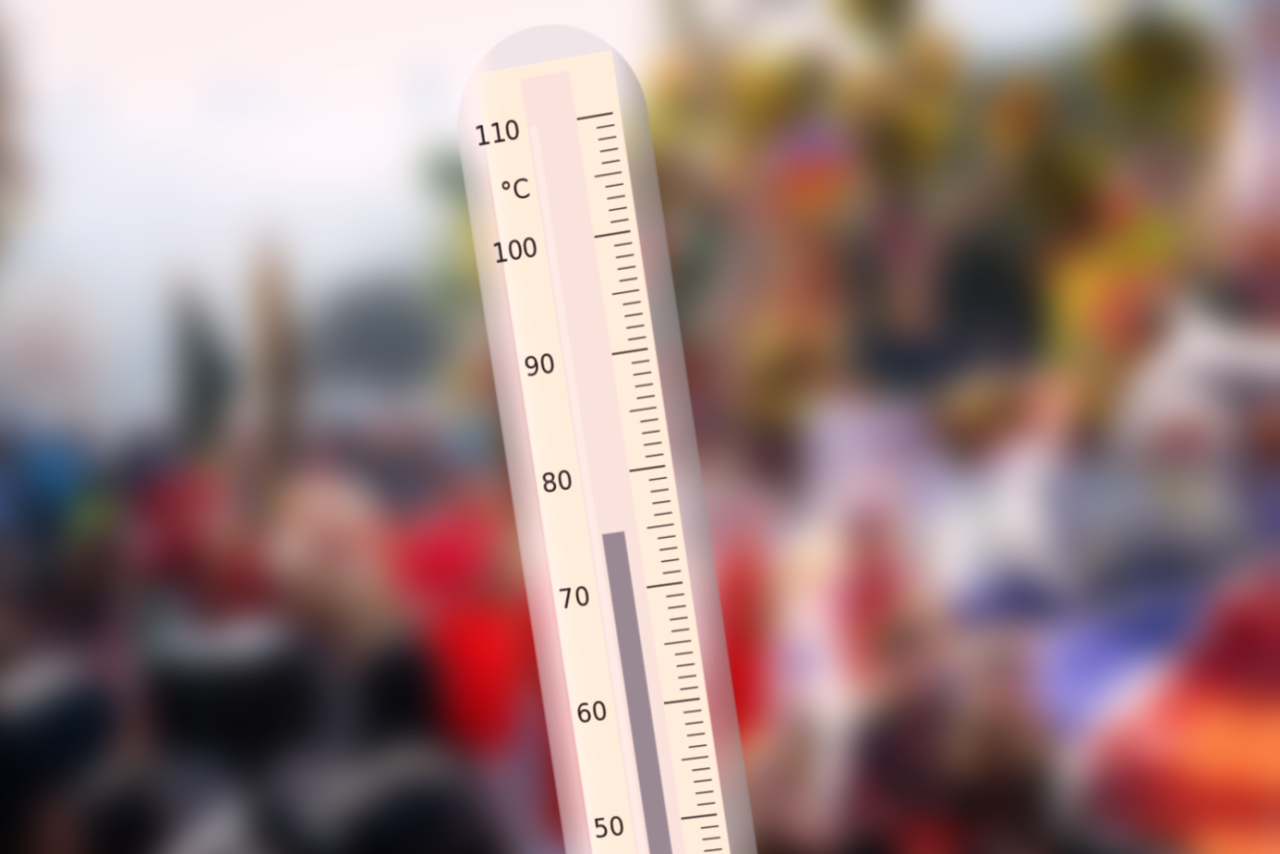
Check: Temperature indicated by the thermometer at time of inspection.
75 °C
